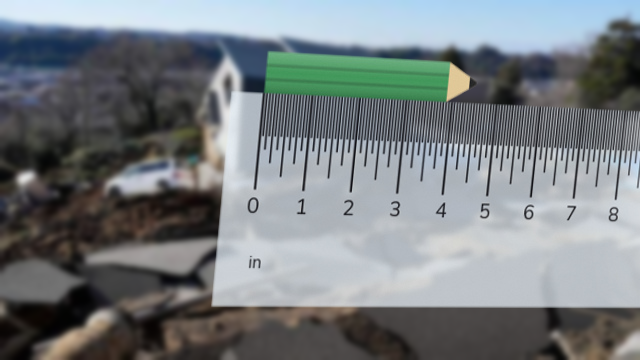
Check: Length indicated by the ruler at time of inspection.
4.5 in
